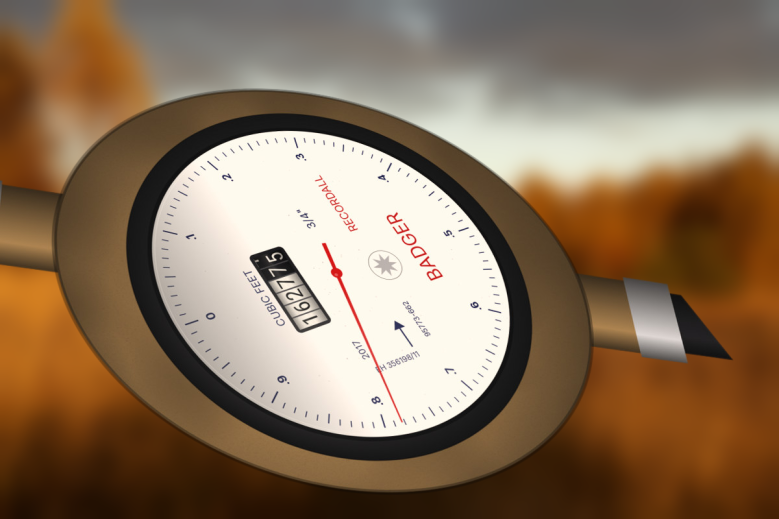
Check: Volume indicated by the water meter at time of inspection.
162774.78 ft³
